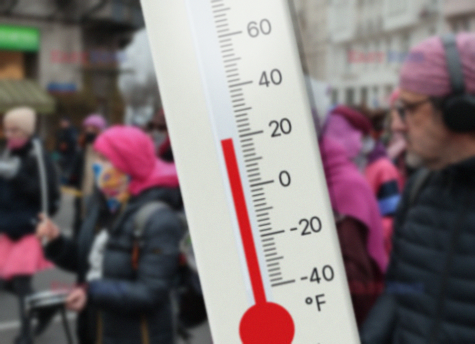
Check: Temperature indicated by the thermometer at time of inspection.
20 °F
